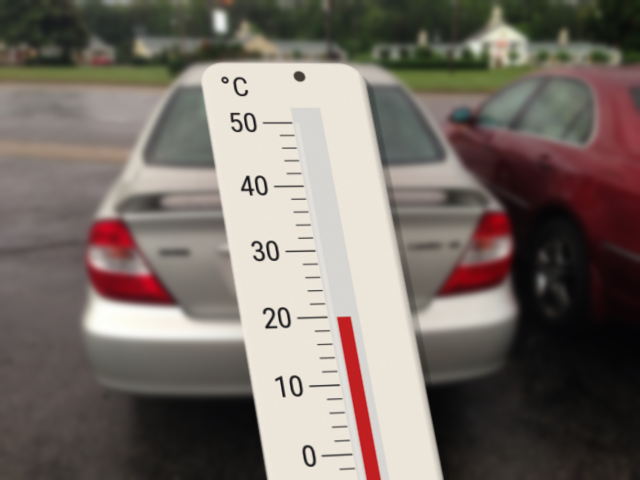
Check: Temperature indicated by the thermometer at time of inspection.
20 °C
